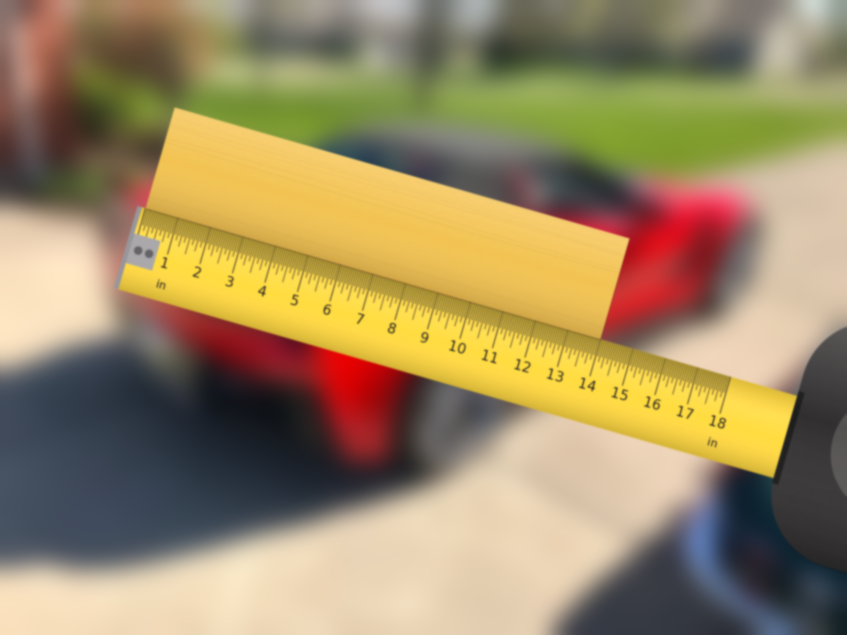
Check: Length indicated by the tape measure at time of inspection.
14 in
